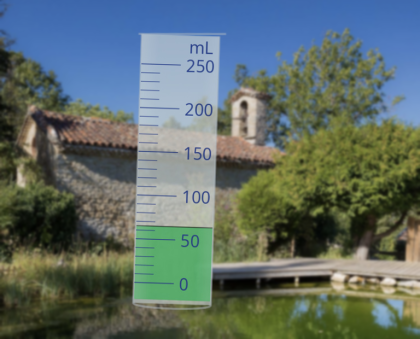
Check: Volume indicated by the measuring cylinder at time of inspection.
65 mL
